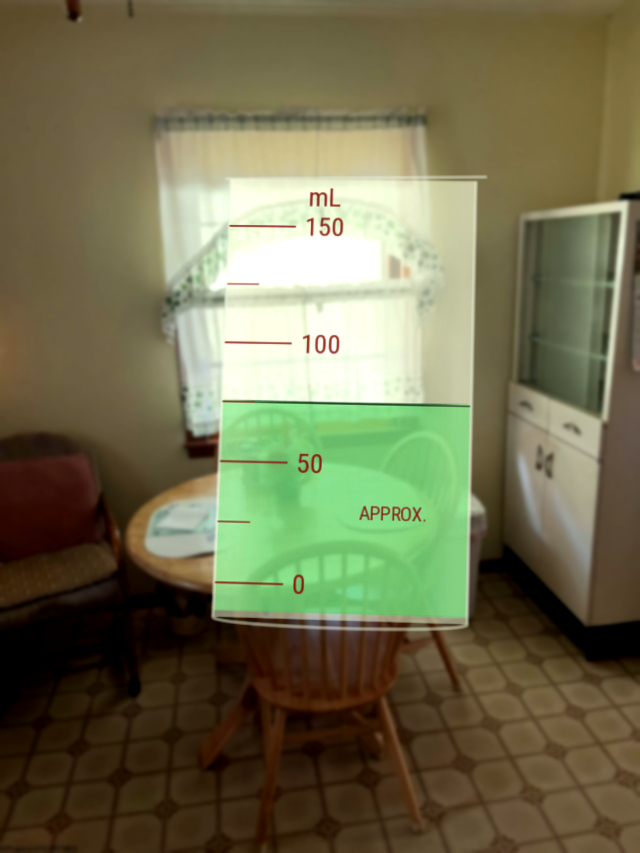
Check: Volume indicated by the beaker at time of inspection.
75 mL
